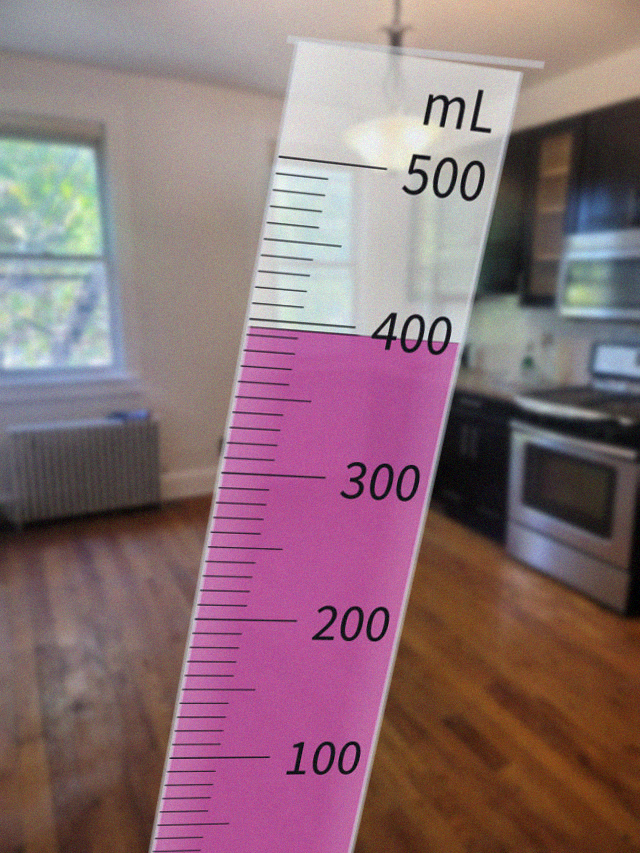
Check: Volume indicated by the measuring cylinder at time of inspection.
395 mL
